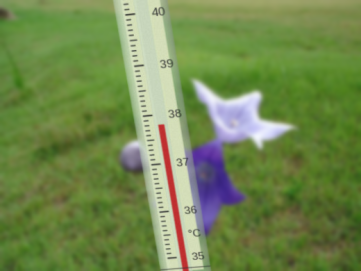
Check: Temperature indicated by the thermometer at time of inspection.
37.8 °C
